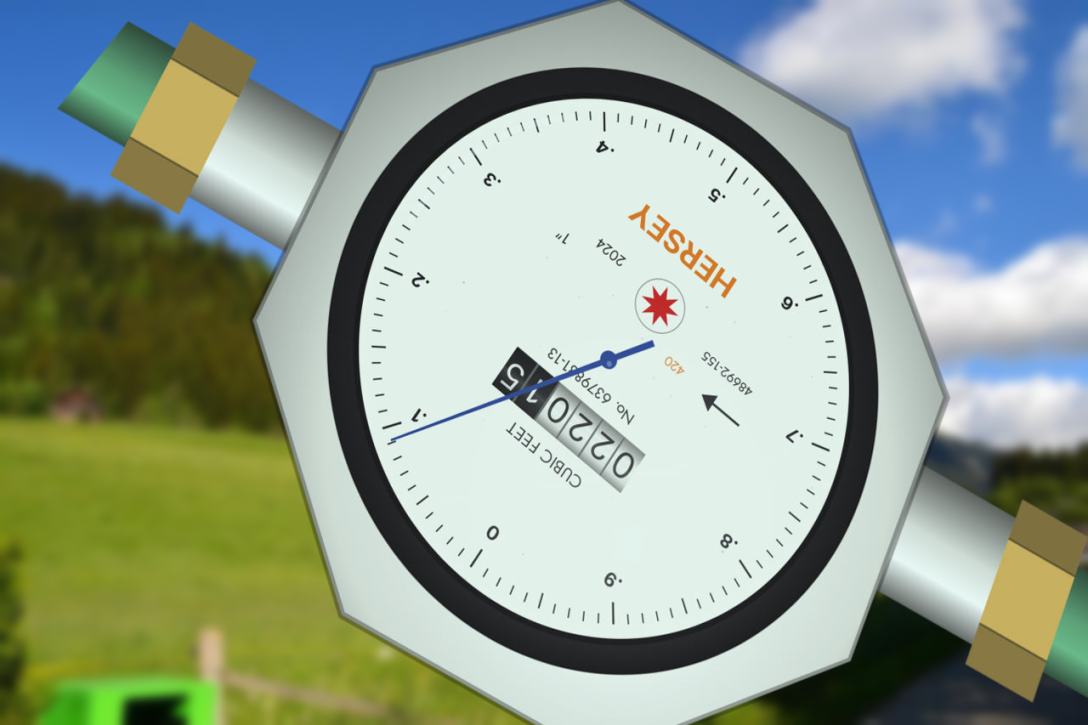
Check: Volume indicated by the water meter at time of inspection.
22015.09 ft³
